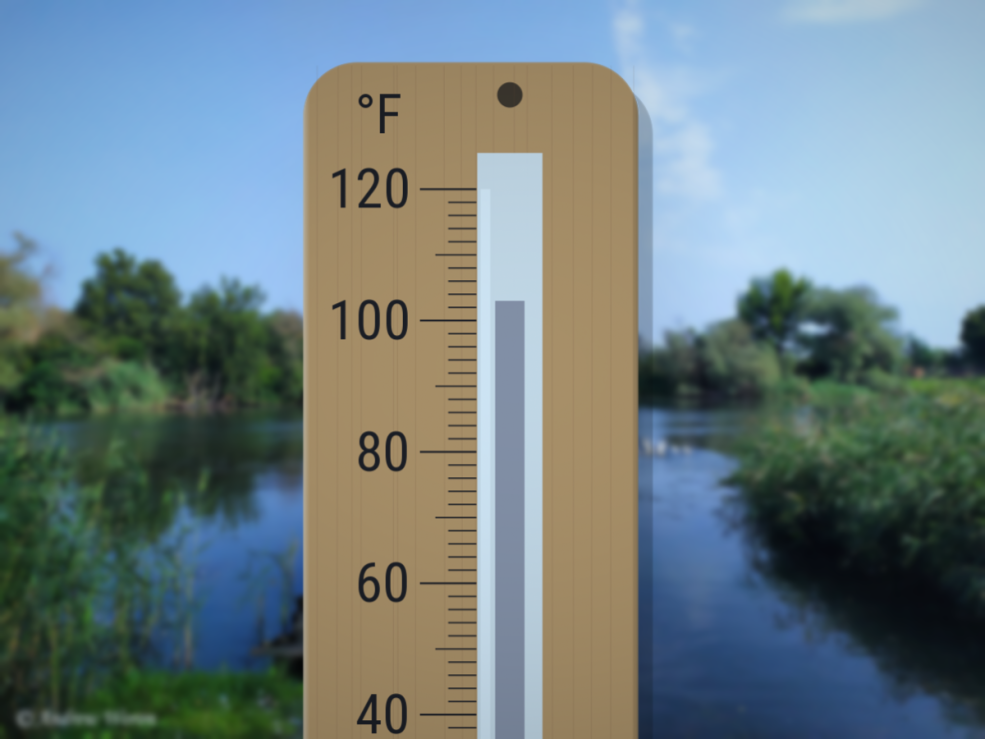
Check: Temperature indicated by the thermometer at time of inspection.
103 °F
